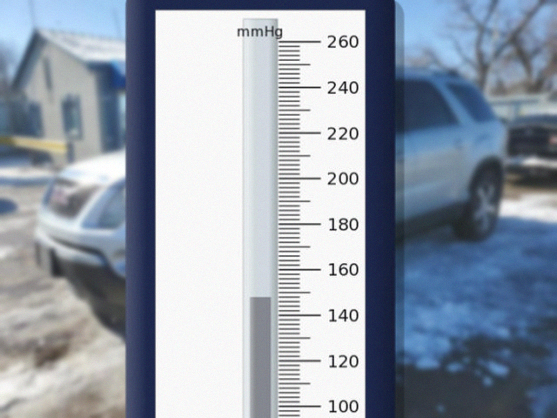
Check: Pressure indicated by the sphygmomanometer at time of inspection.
148 mmHg
